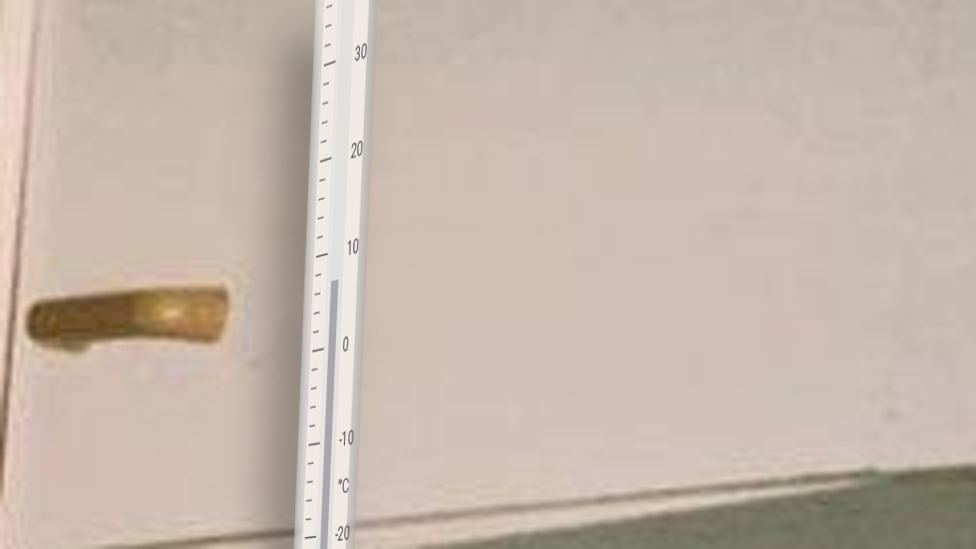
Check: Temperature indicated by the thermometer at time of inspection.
7 °C
